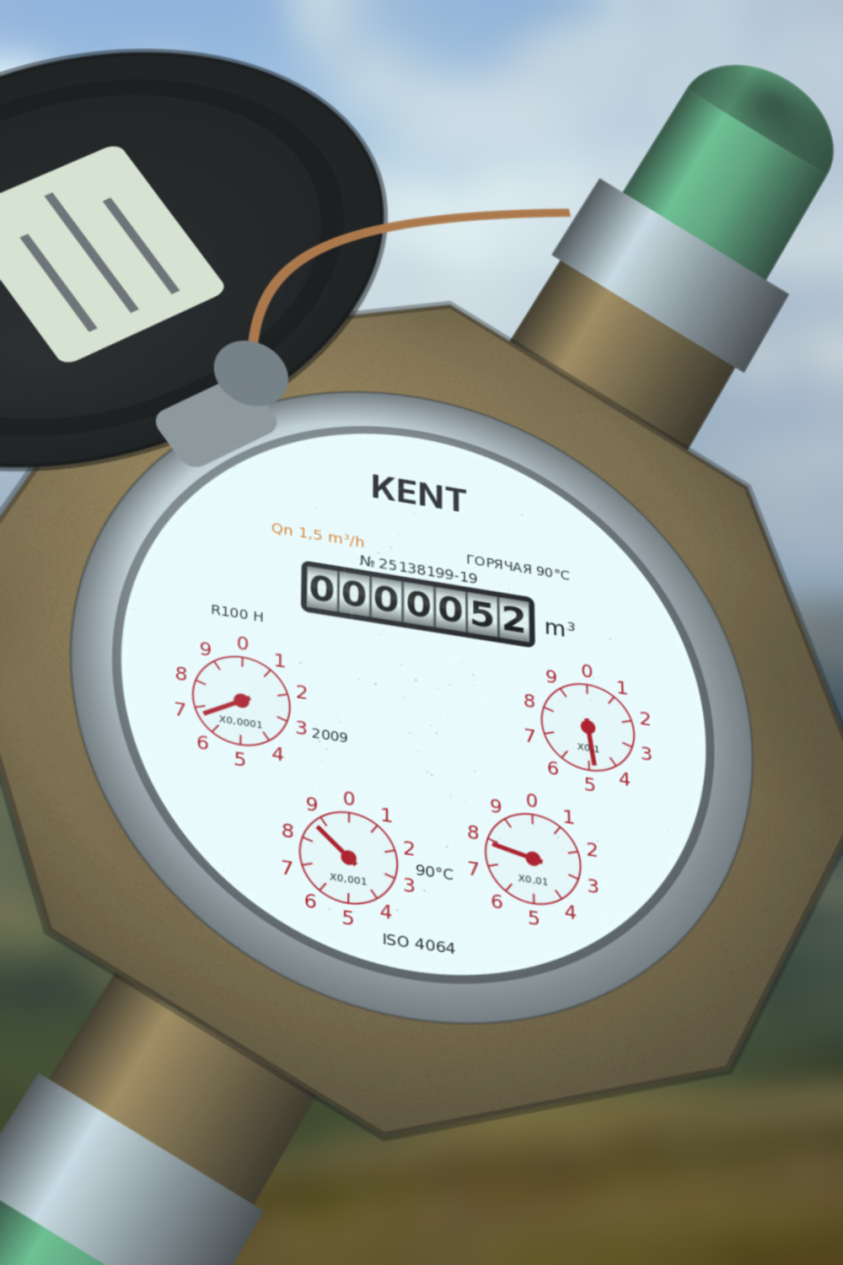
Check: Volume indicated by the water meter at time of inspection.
52.4786 m³
